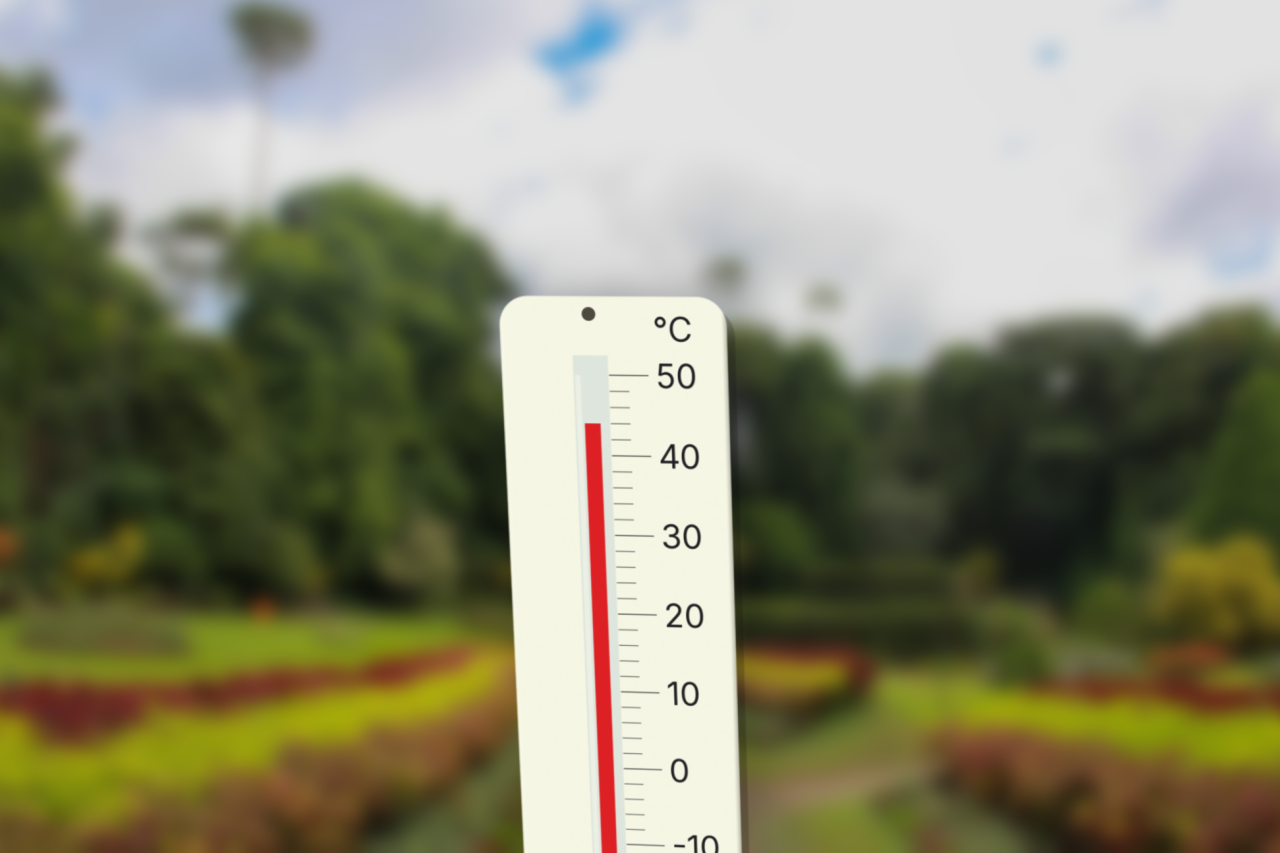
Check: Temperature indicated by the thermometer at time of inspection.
44 °C
